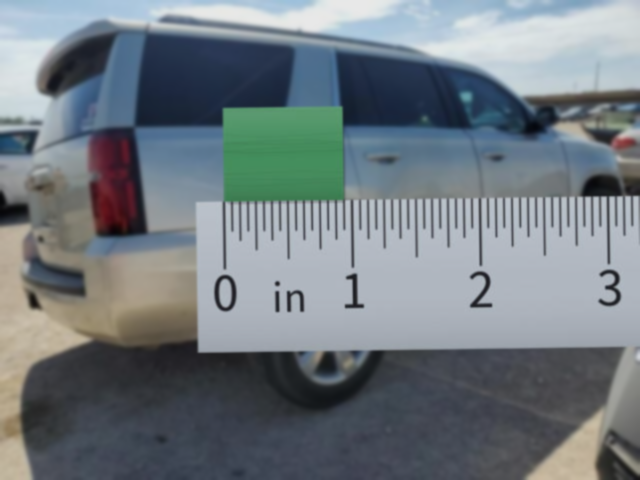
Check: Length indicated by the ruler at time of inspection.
0.9375 in
